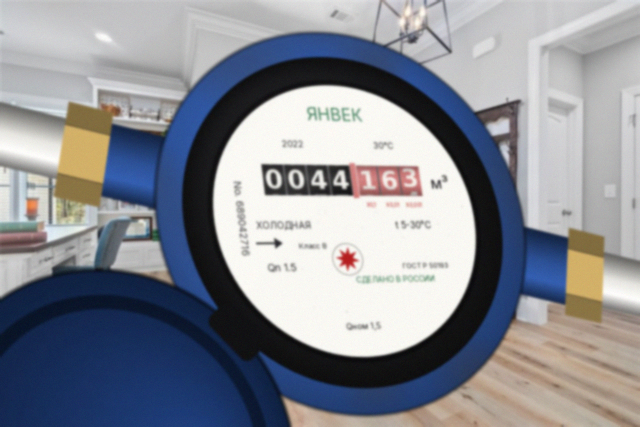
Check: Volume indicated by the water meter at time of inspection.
44.163 m³
